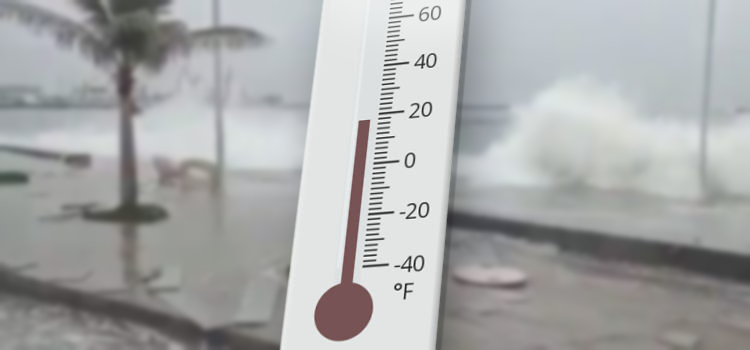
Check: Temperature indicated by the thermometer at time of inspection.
18 °F
